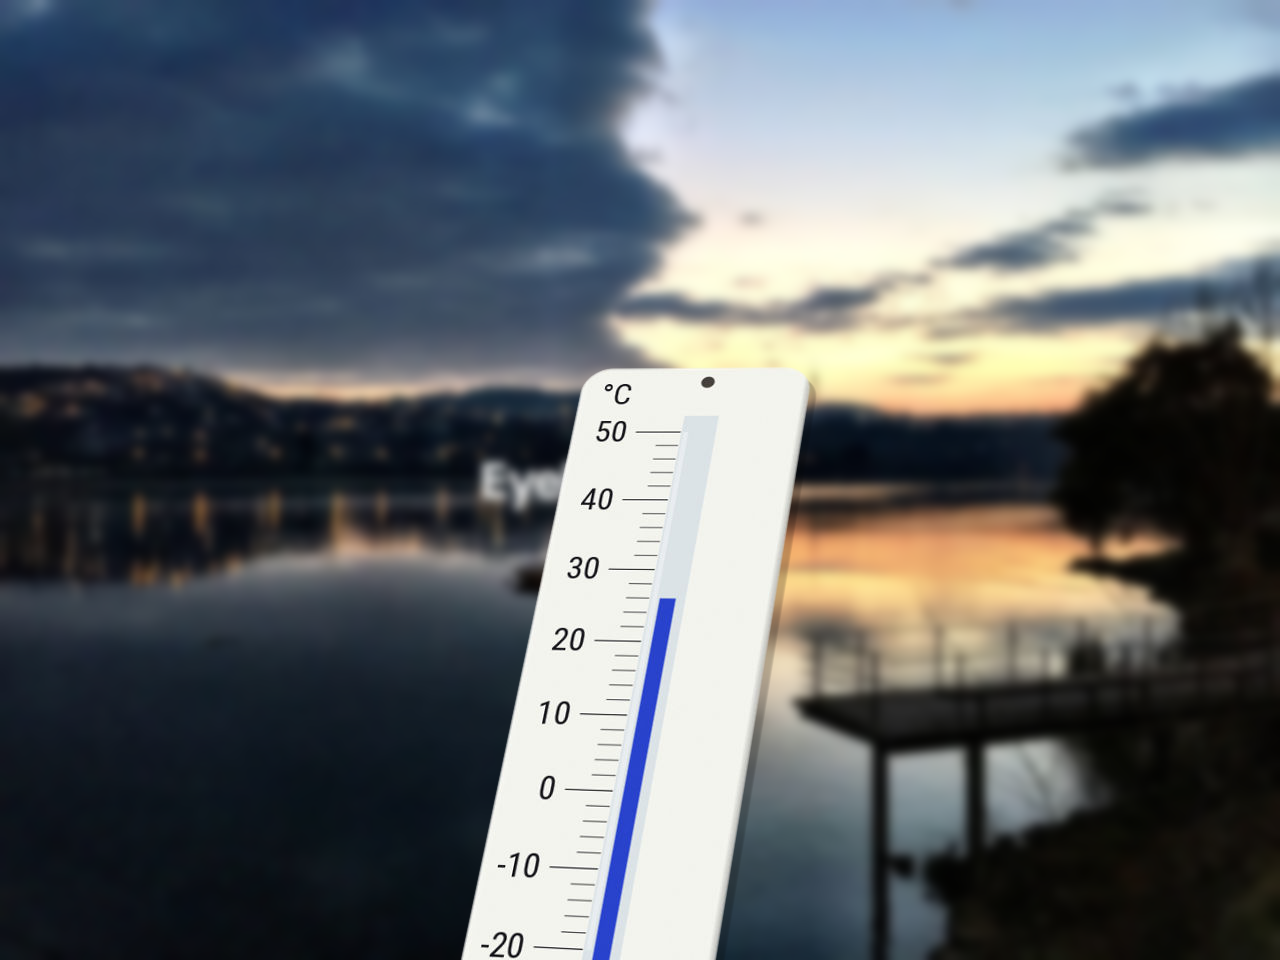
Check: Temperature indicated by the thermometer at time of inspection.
26 °C
